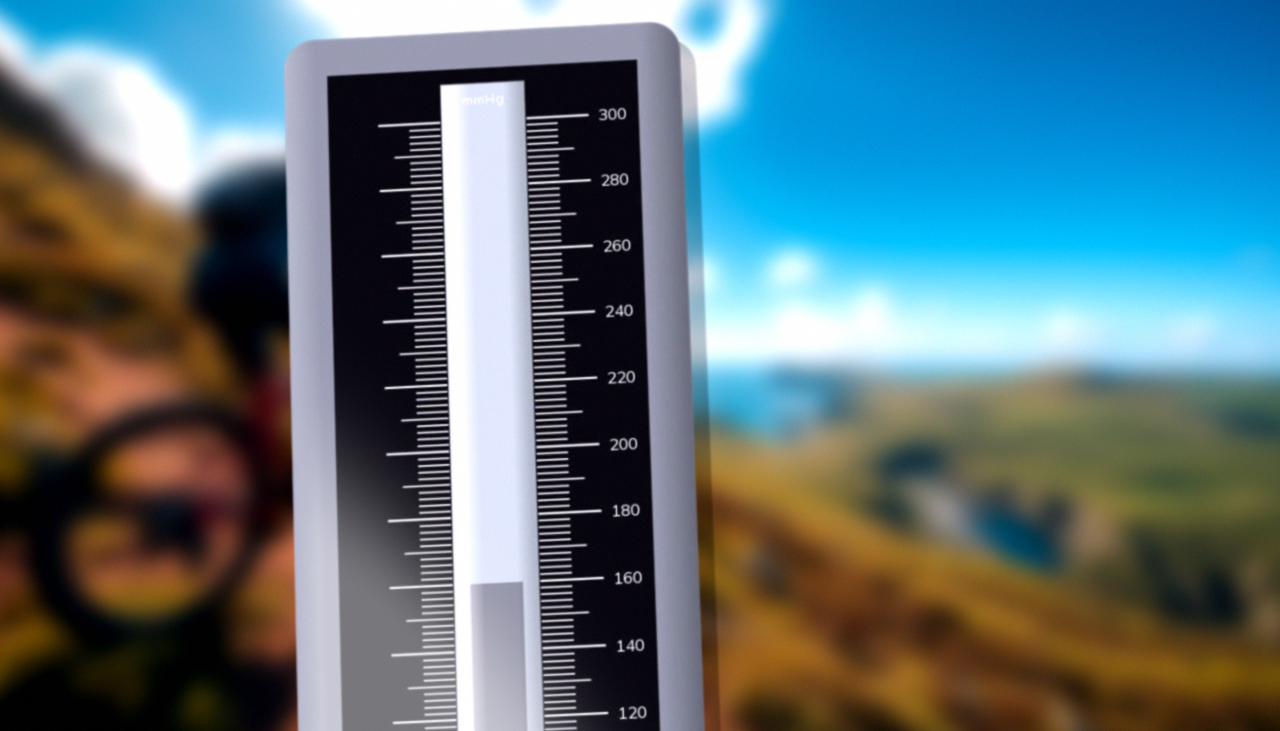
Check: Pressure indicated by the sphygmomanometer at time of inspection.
160 mmHg
